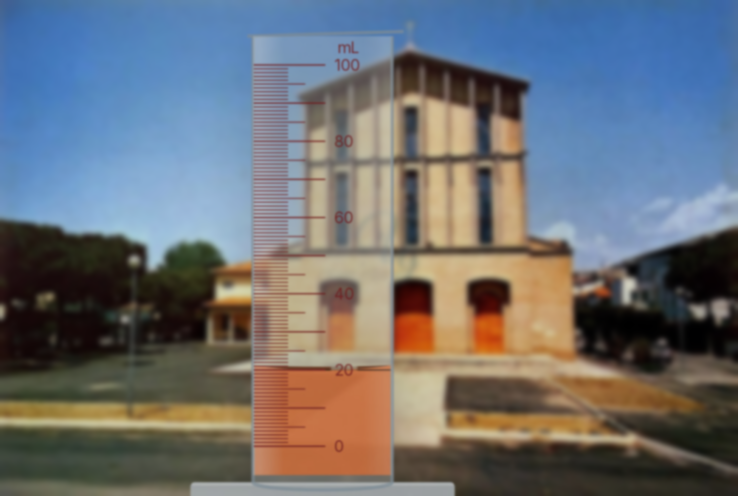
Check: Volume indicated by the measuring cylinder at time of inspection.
20 mL
